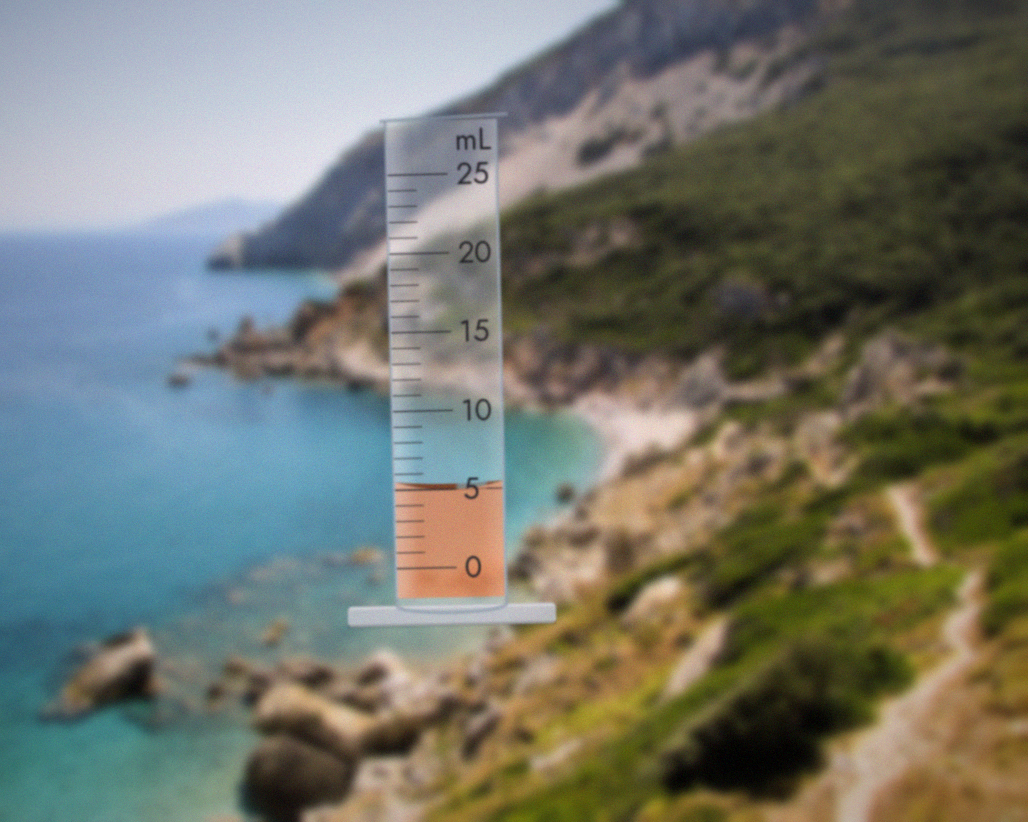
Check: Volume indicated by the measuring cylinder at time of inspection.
5 mL
